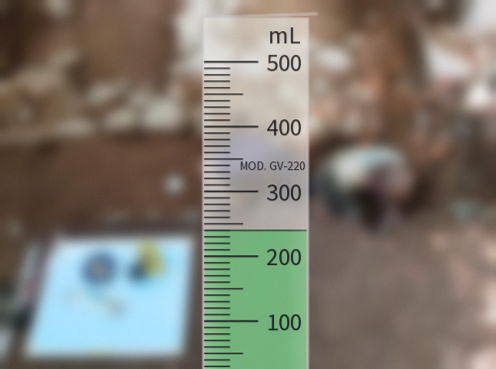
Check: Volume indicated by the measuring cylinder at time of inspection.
240 mL
